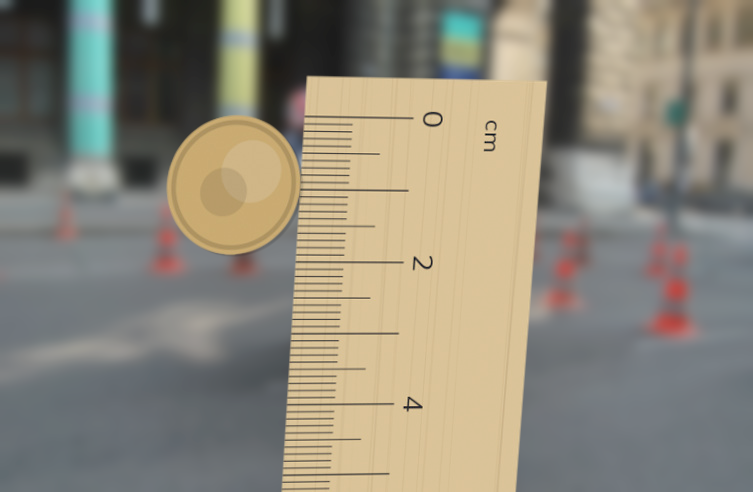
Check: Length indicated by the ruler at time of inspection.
1.9 cm
